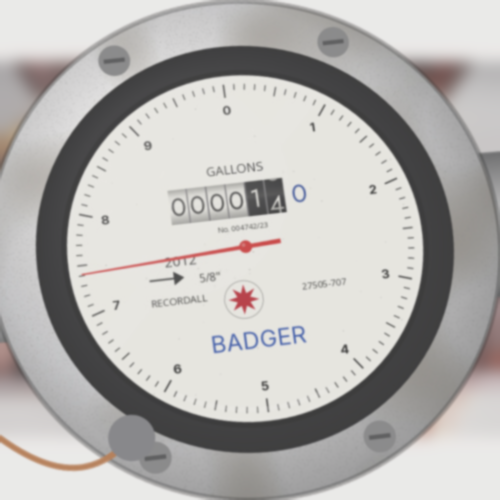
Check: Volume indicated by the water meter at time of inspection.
137.4 gal
